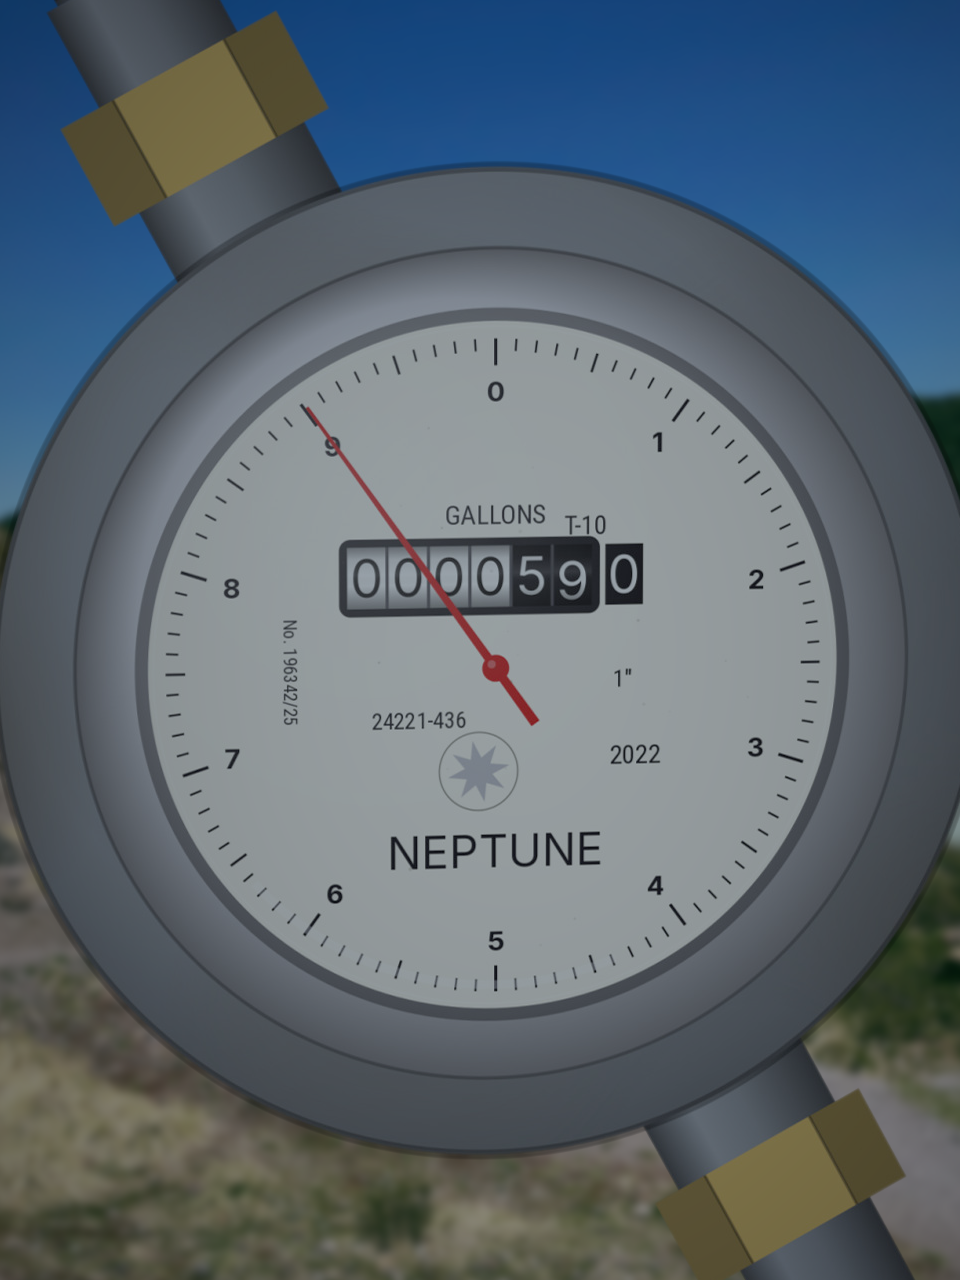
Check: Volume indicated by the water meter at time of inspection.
589.0 gal
